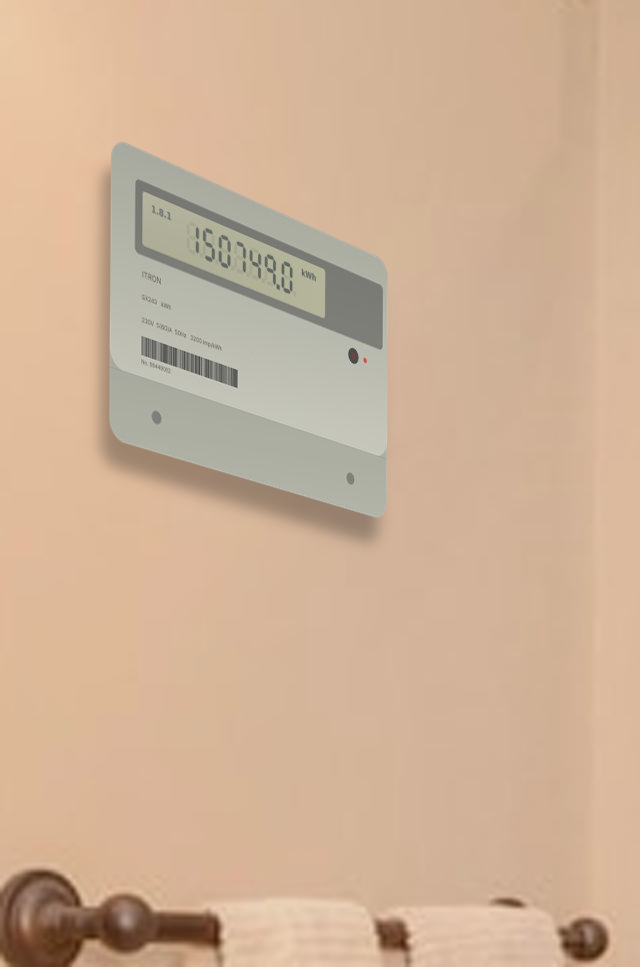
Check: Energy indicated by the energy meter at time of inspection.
150749.0 kWh
